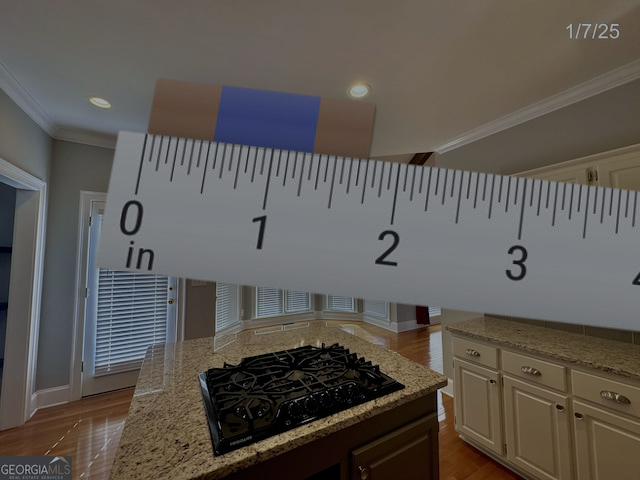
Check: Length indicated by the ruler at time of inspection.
1.75 in
